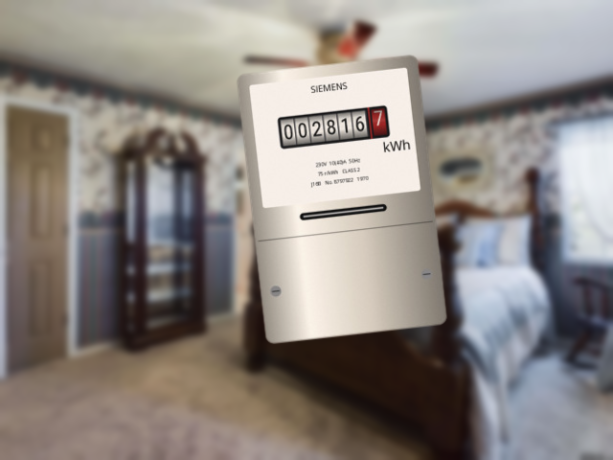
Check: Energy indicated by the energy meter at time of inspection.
2816.7 kWh
